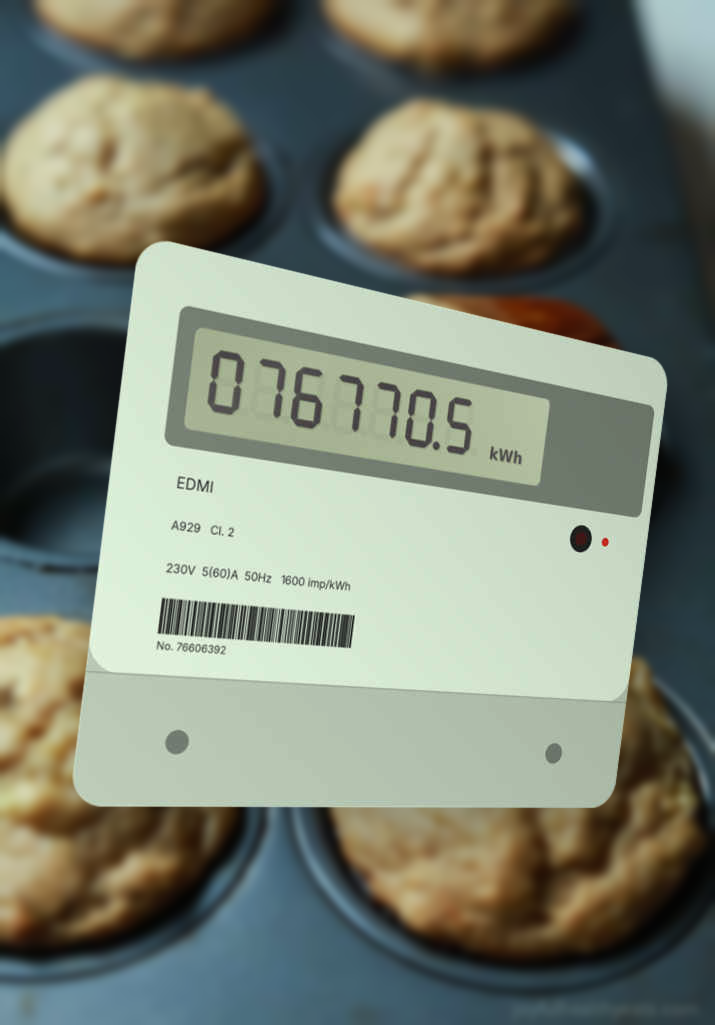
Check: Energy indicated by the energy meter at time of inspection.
76770.5 kWh
